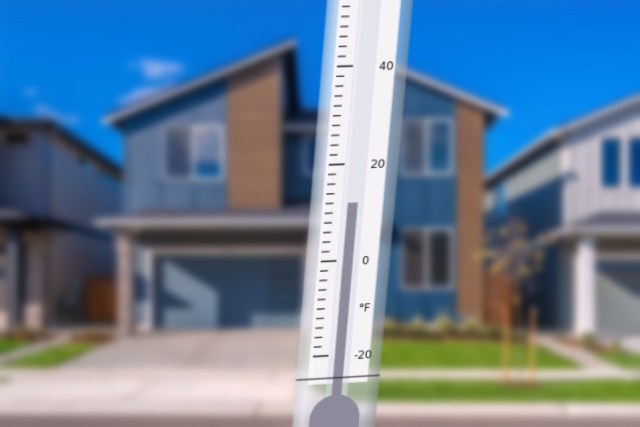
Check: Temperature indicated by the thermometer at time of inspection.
12 °F
